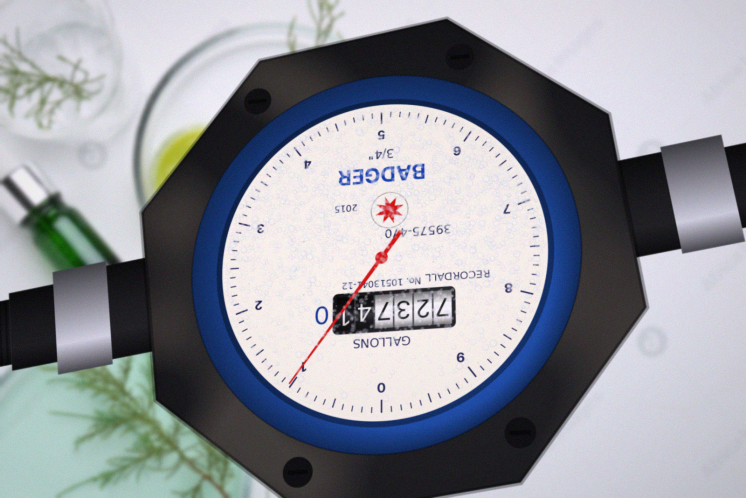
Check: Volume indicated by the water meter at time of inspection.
7237411.0 gal
